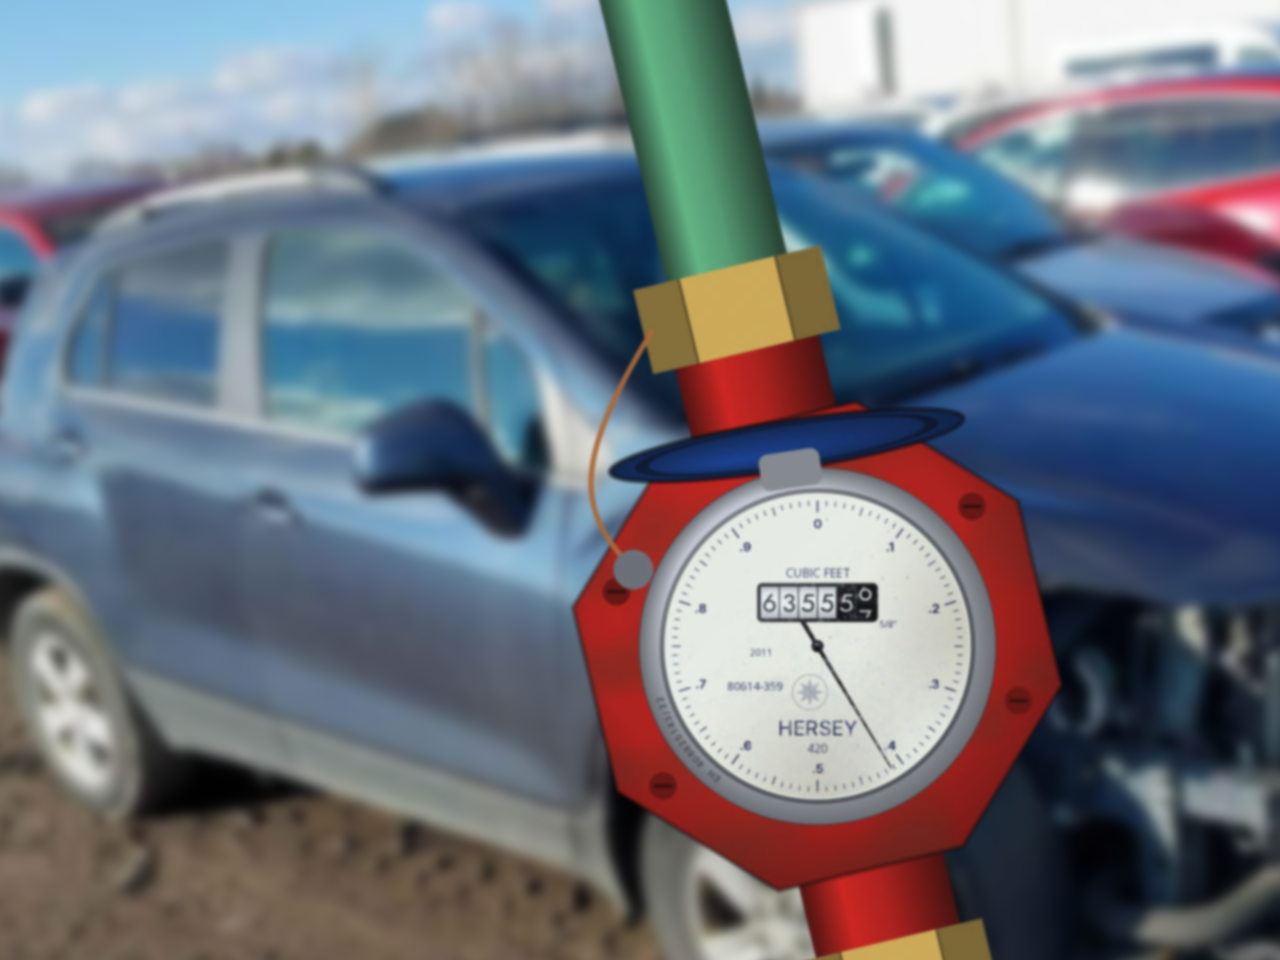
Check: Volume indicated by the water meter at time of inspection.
635556.41 ft³
